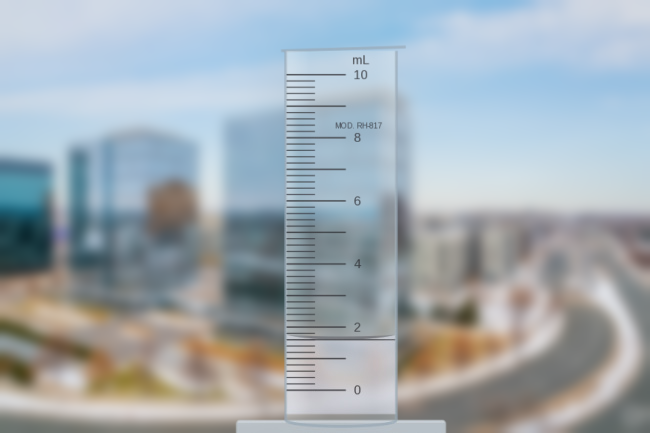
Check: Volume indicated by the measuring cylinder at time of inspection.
1.6 mL
